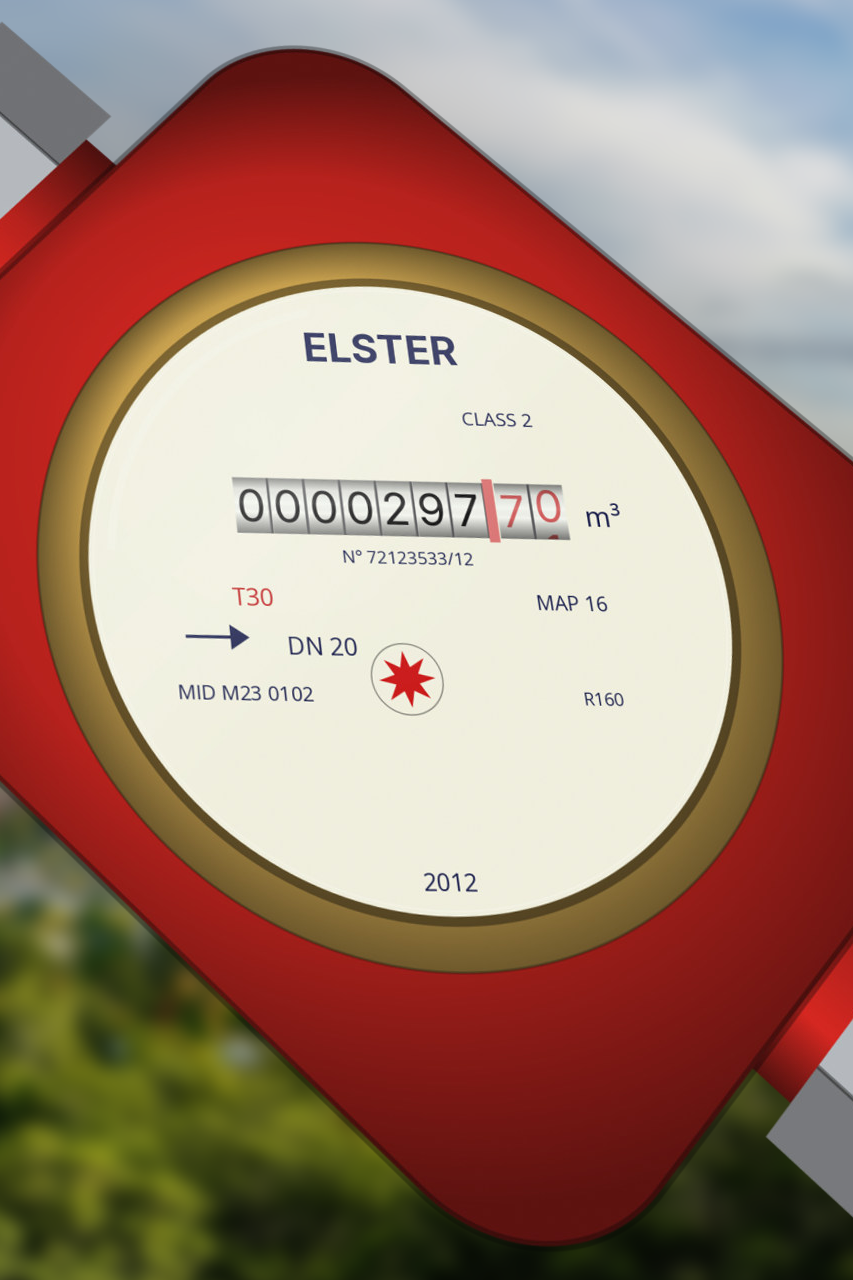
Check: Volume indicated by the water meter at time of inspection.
297.70 m³
